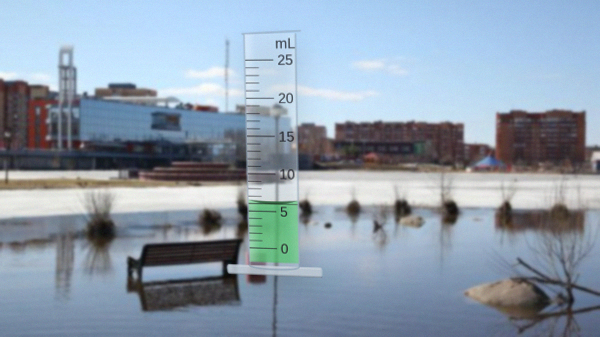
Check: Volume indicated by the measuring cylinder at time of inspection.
6 mL
